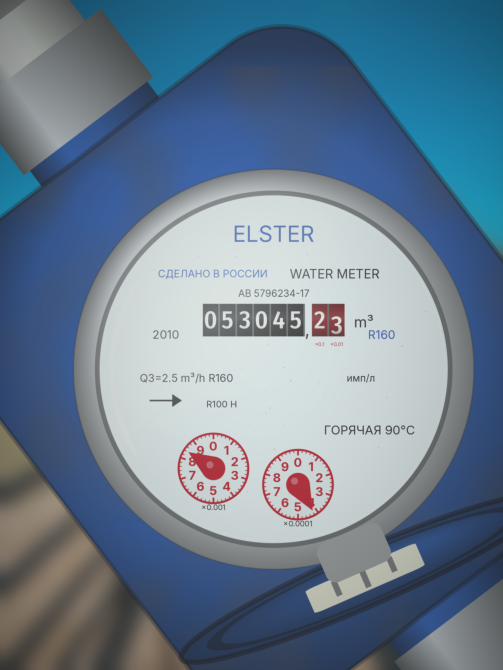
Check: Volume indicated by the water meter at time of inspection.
53045.2284 m³
